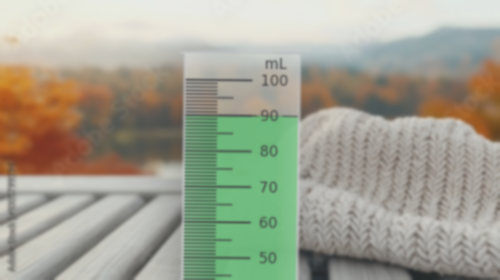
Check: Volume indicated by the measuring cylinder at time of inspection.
90 mL
